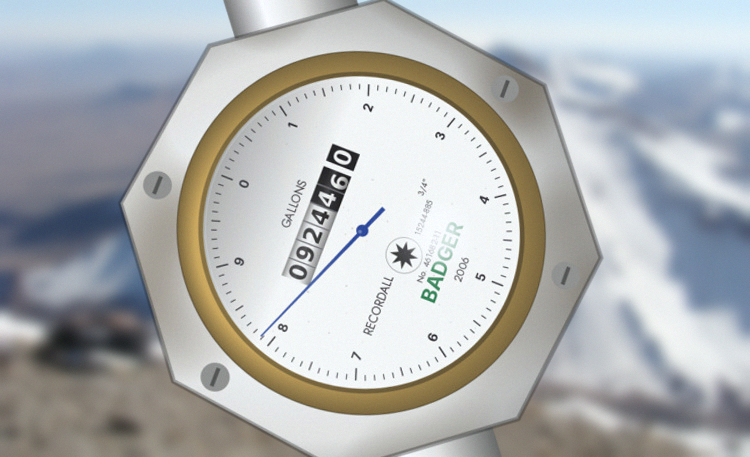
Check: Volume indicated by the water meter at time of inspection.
924458.1 gal
